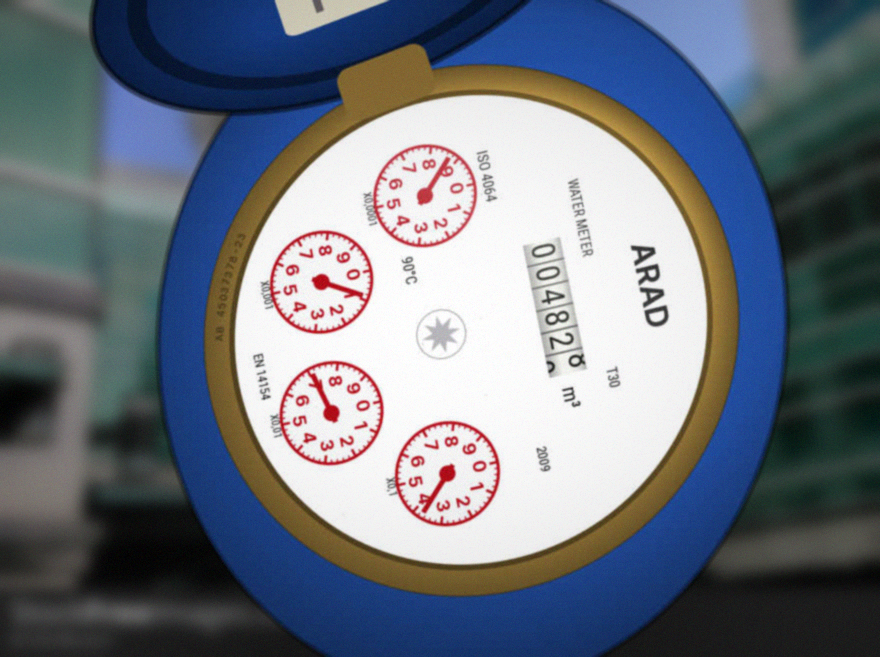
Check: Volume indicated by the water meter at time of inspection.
4828.3708 m³
